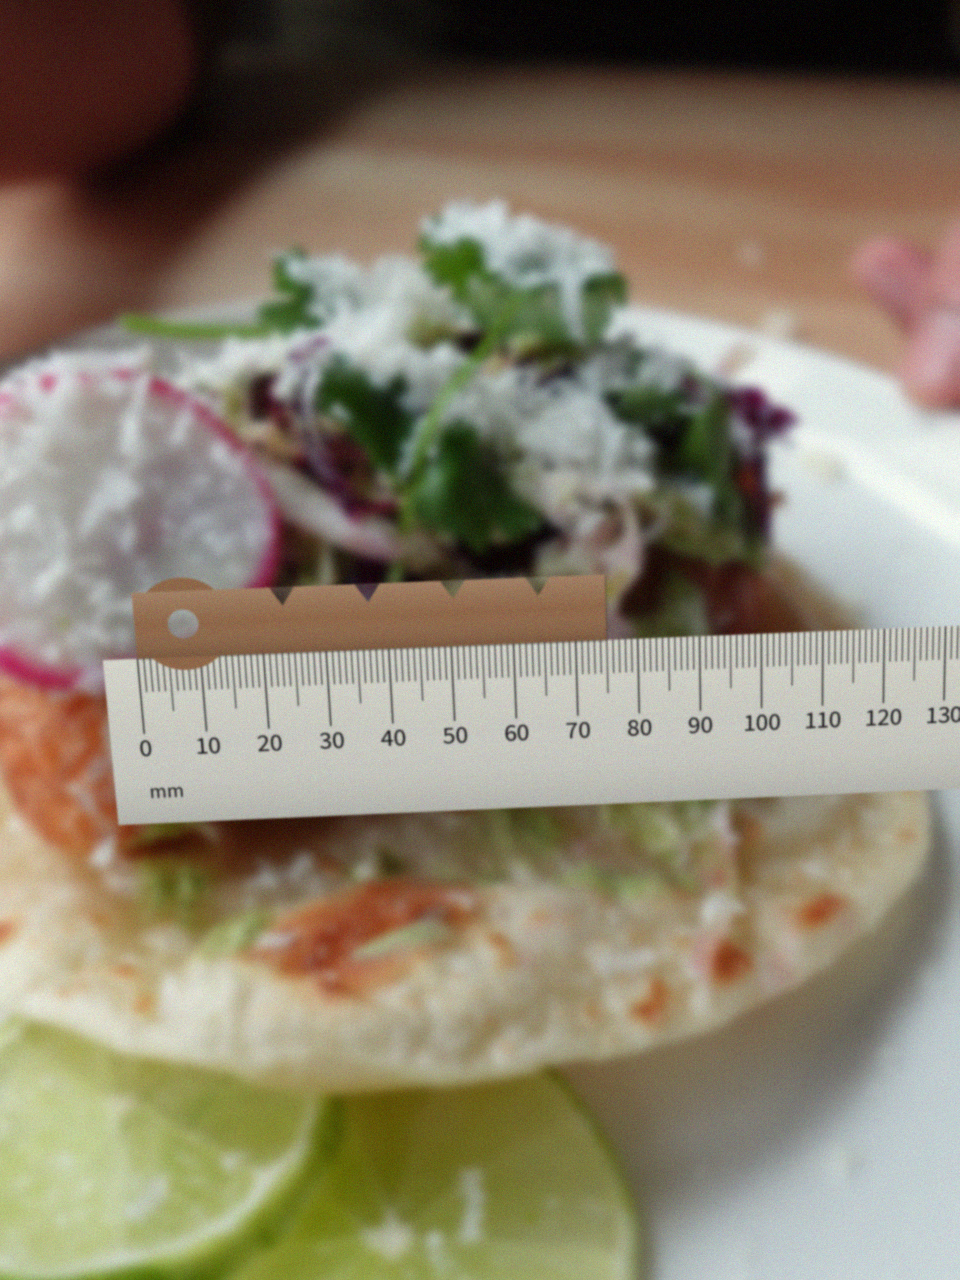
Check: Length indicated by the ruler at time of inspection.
75 mm
